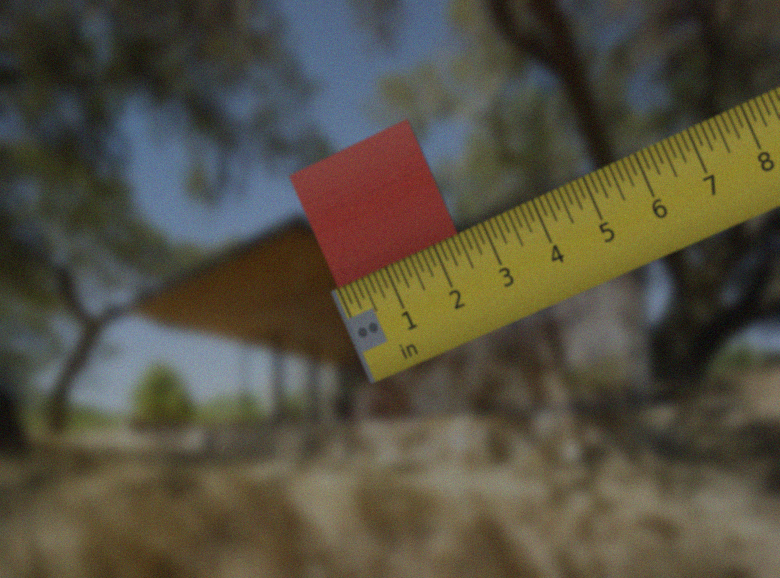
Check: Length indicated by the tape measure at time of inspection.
2.5 in
